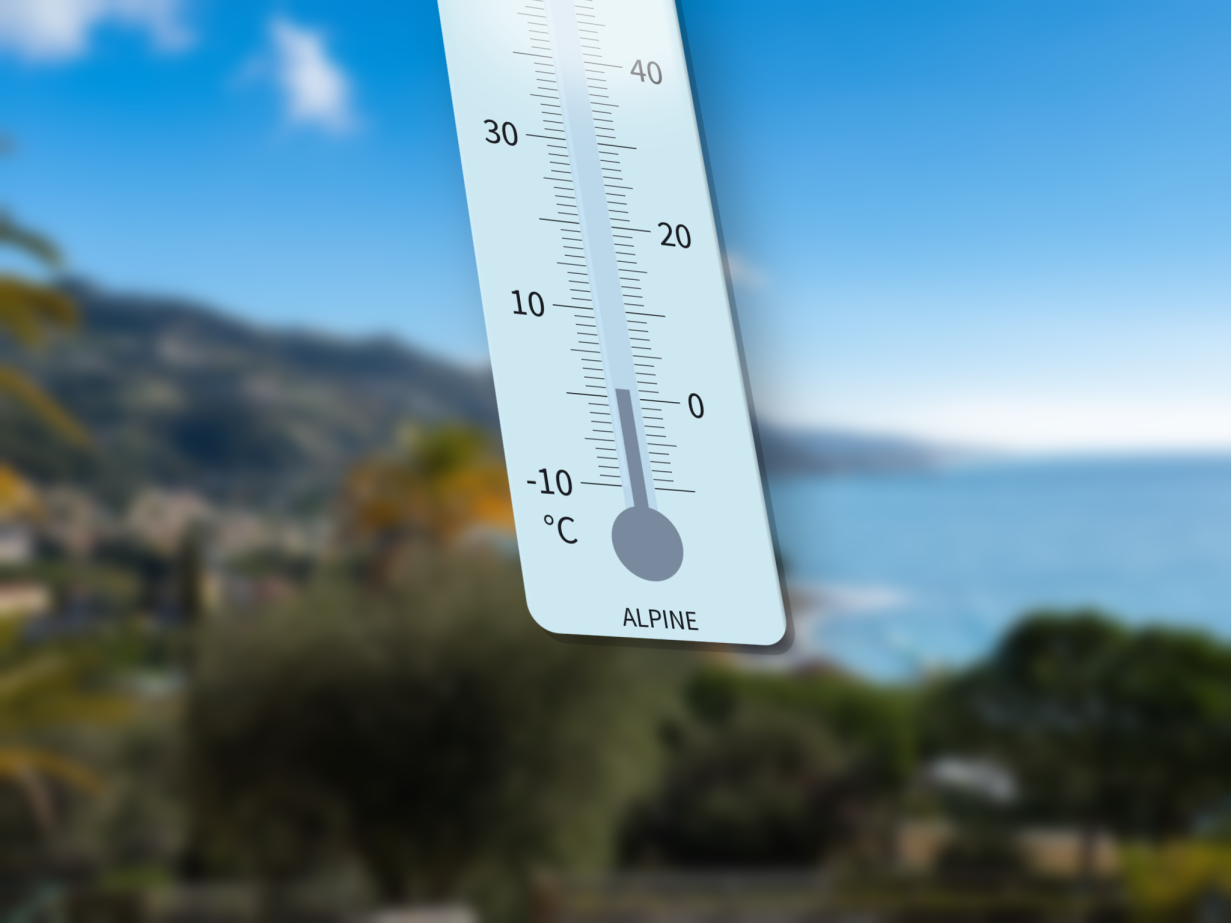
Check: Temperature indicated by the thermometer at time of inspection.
1 °C
